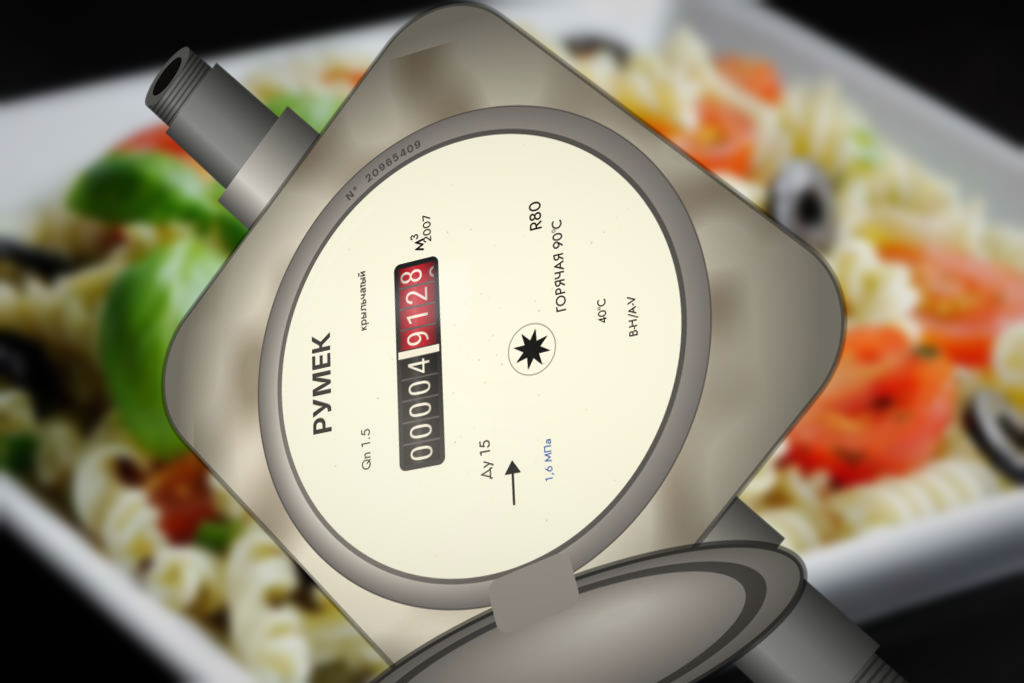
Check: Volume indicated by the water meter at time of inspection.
4.9128 m³
